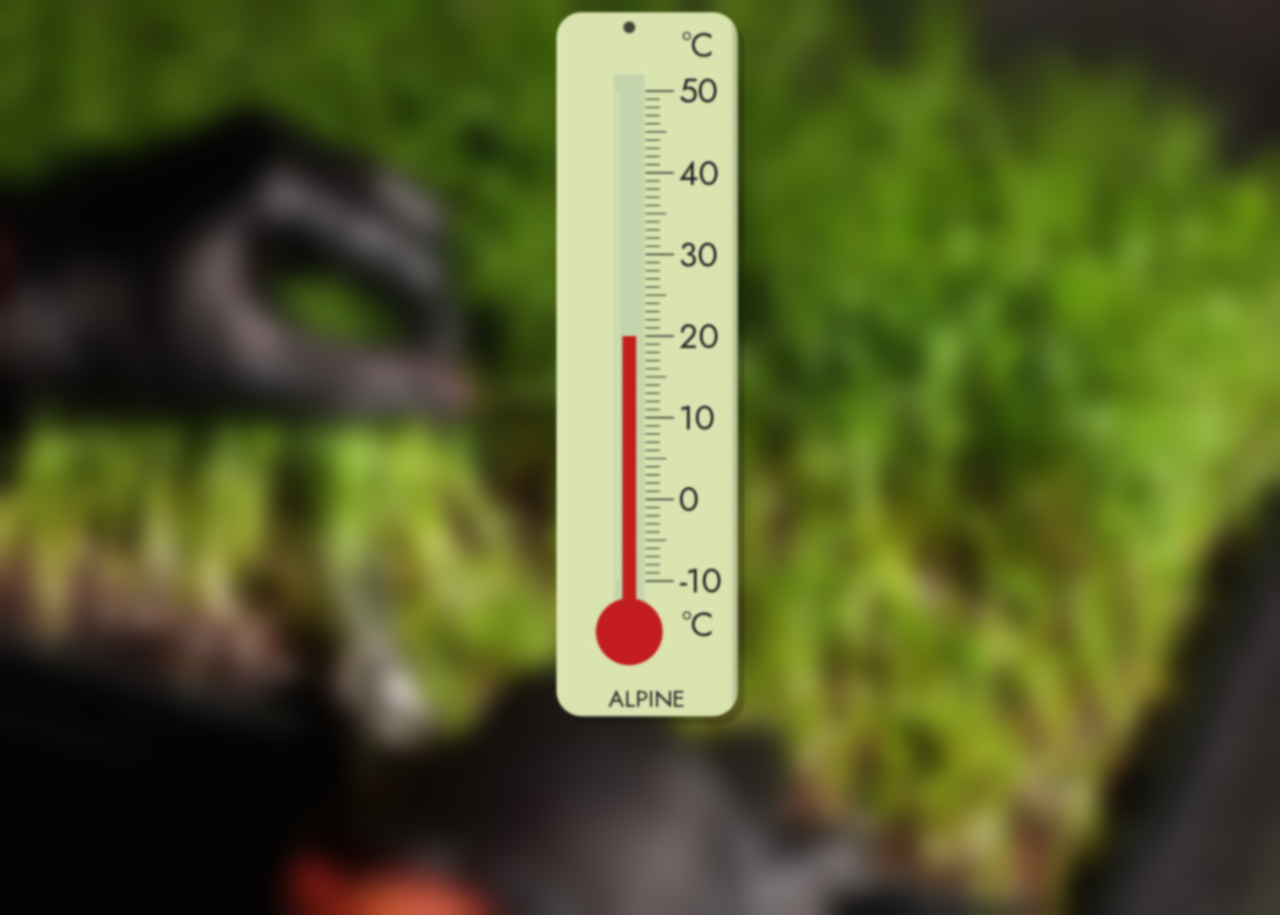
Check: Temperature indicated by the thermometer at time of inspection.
20 °C
